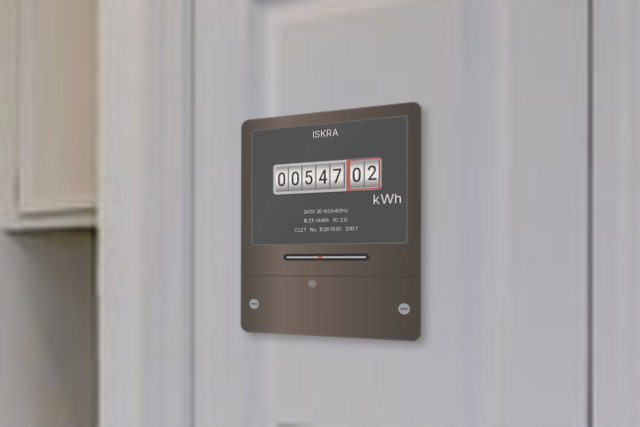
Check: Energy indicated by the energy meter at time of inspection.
547.02 kWh
